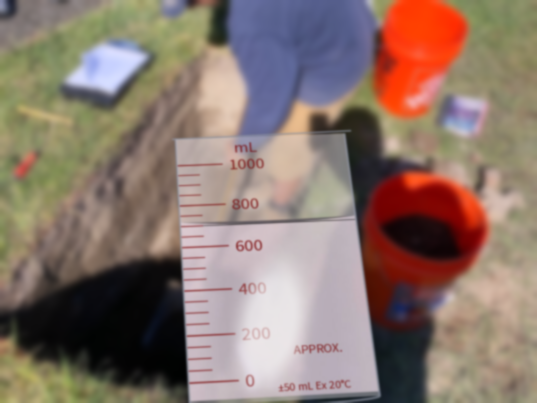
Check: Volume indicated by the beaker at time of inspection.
700 mL
